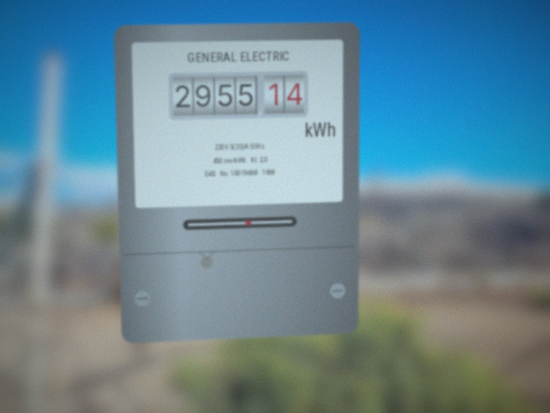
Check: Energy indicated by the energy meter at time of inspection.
2955.14 kWh
